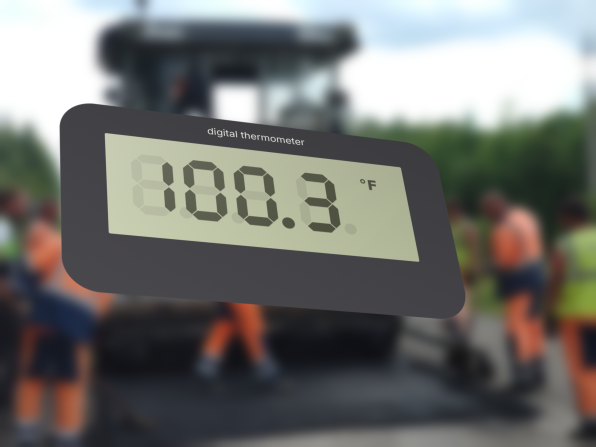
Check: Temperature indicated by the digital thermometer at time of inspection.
100.3 °F
